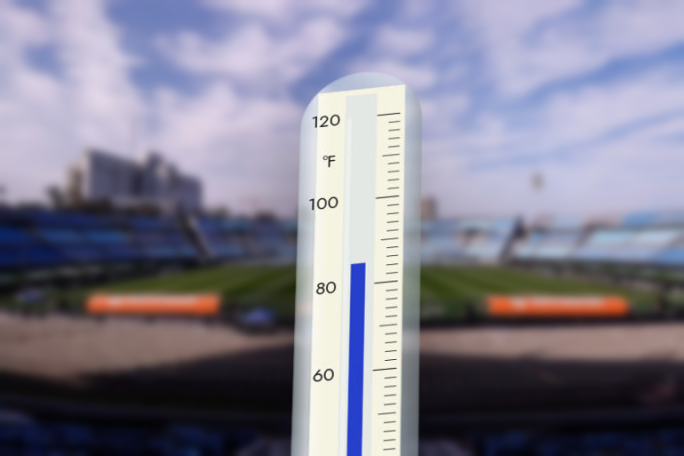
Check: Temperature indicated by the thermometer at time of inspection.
85 °F
